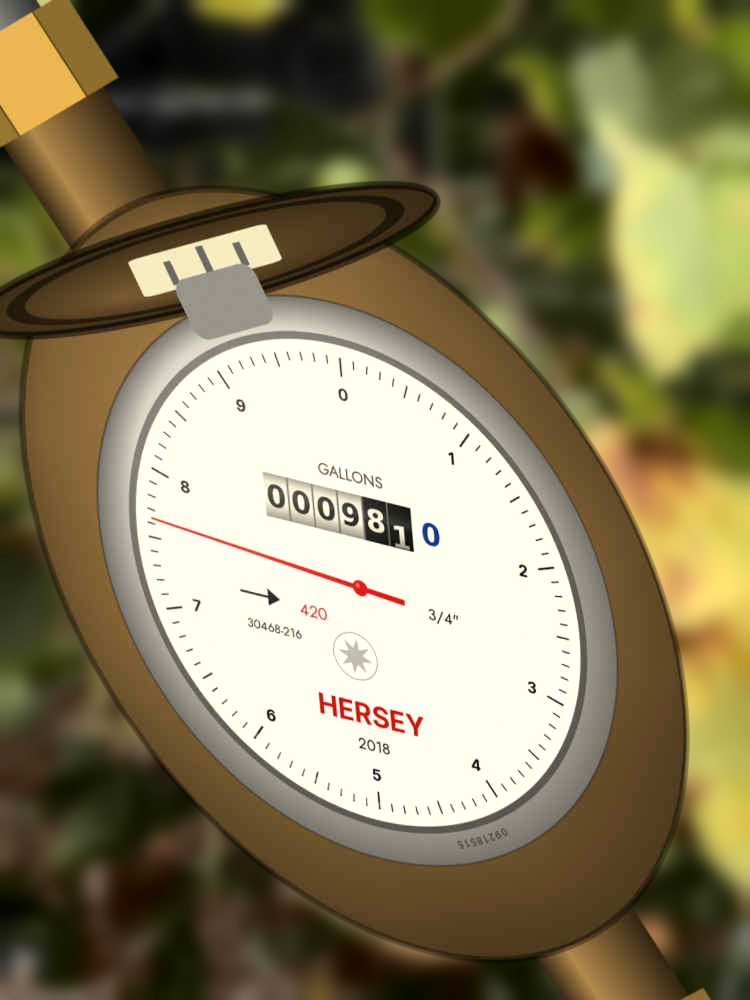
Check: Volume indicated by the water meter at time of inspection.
9807.6 gal
